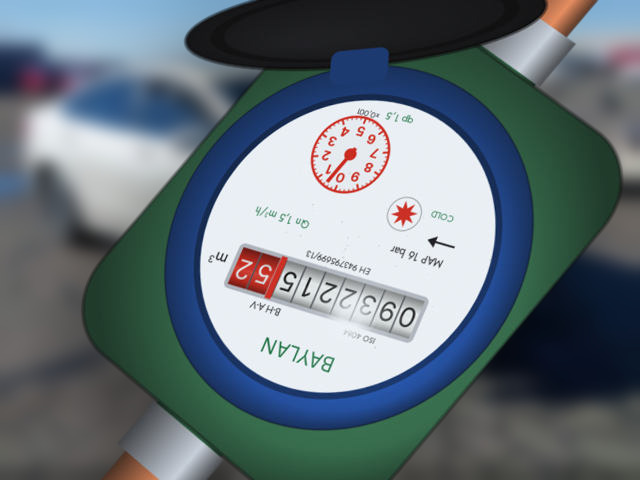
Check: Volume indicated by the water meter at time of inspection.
932215.520 m³
